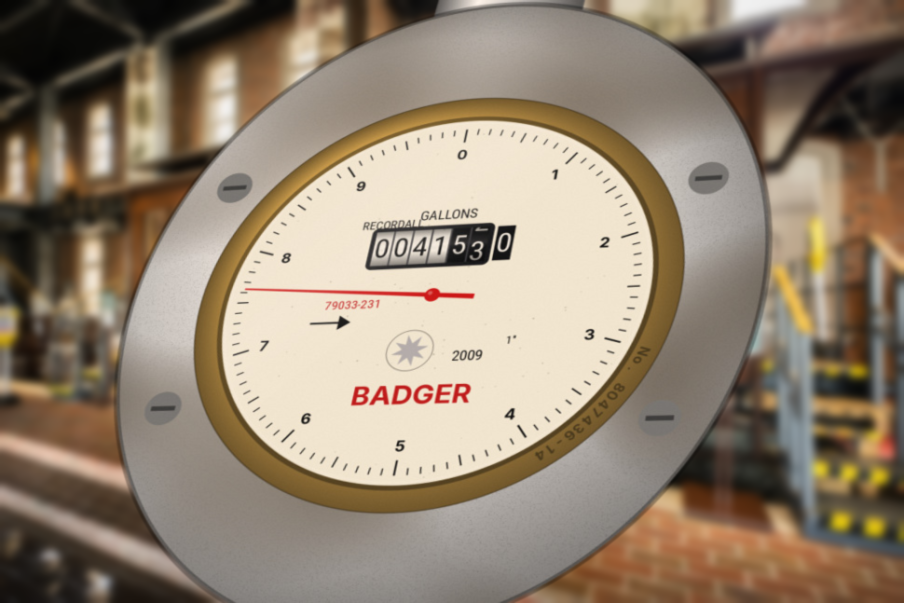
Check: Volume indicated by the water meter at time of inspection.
41527.6 gal
